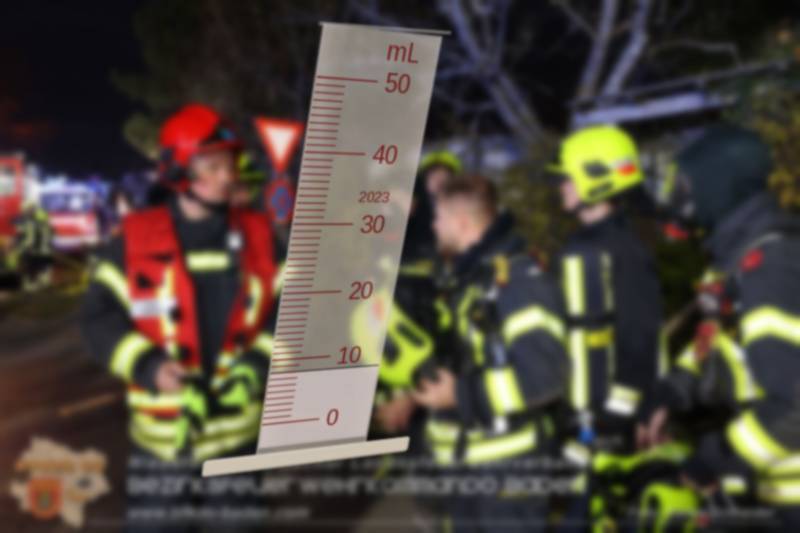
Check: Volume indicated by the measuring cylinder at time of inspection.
8 mL
